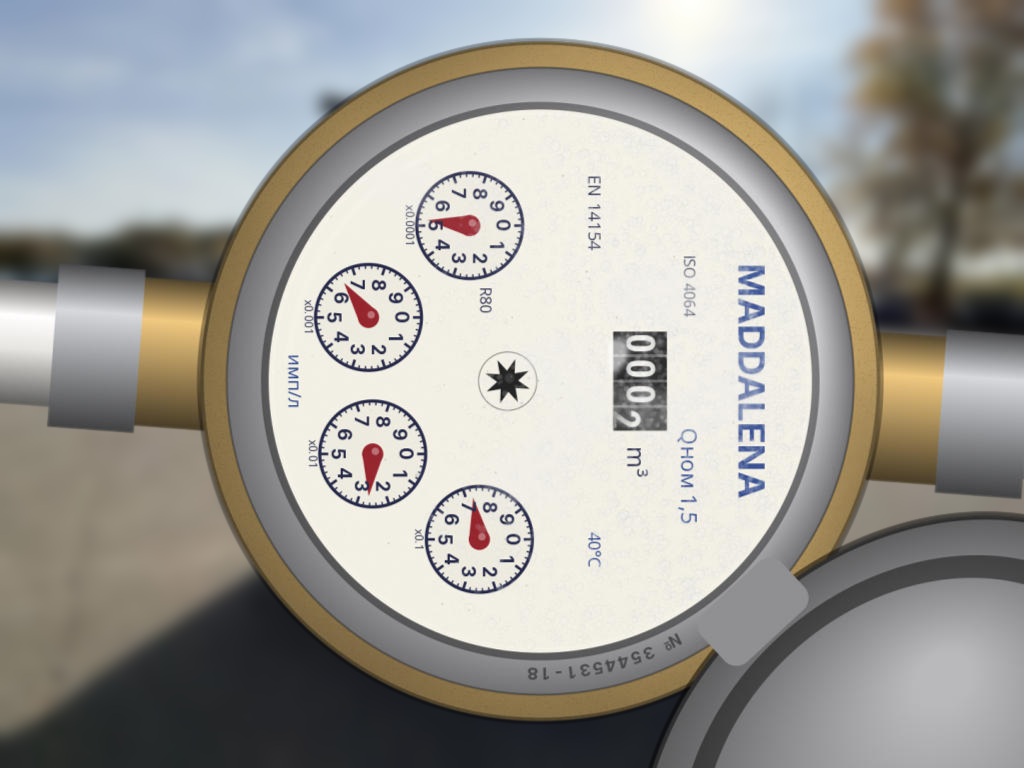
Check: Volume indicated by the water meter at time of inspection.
1.7265 m³
